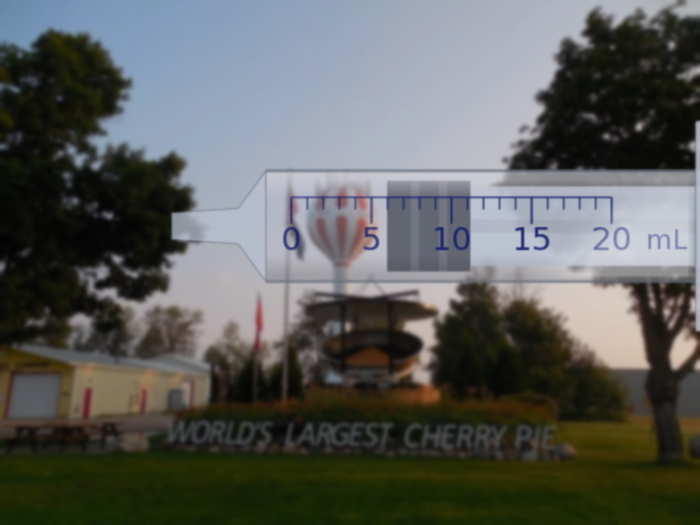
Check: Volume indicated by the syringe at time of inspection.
6 mL
